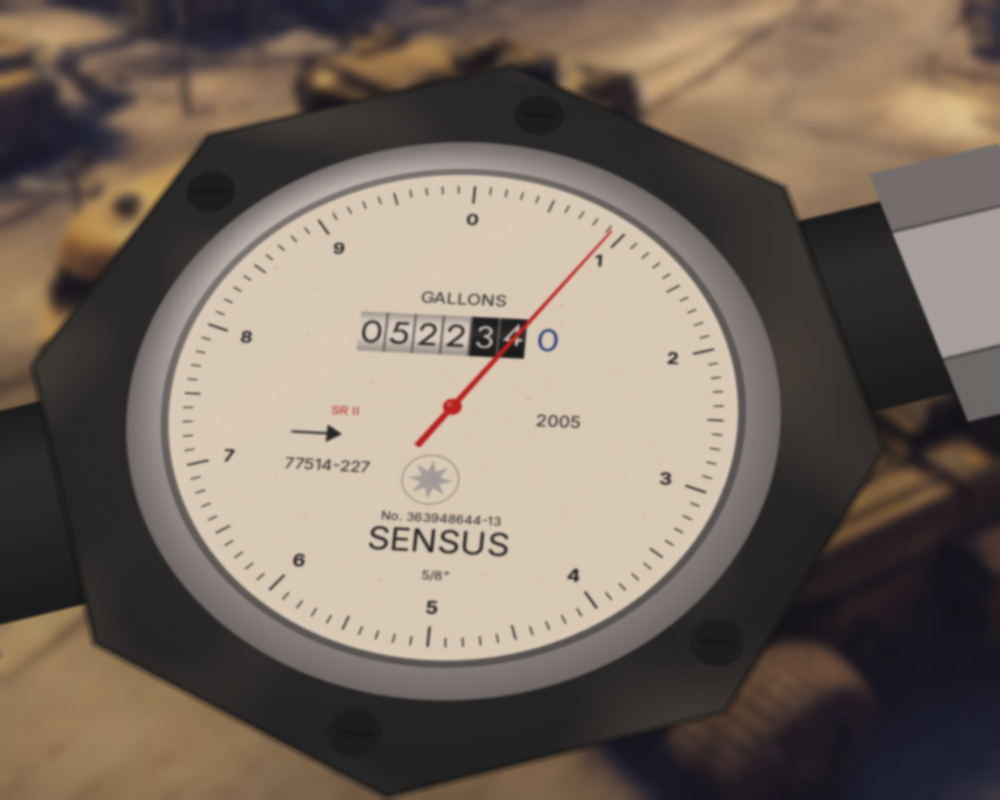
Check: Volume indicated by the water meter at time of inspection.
522340.9 gal
